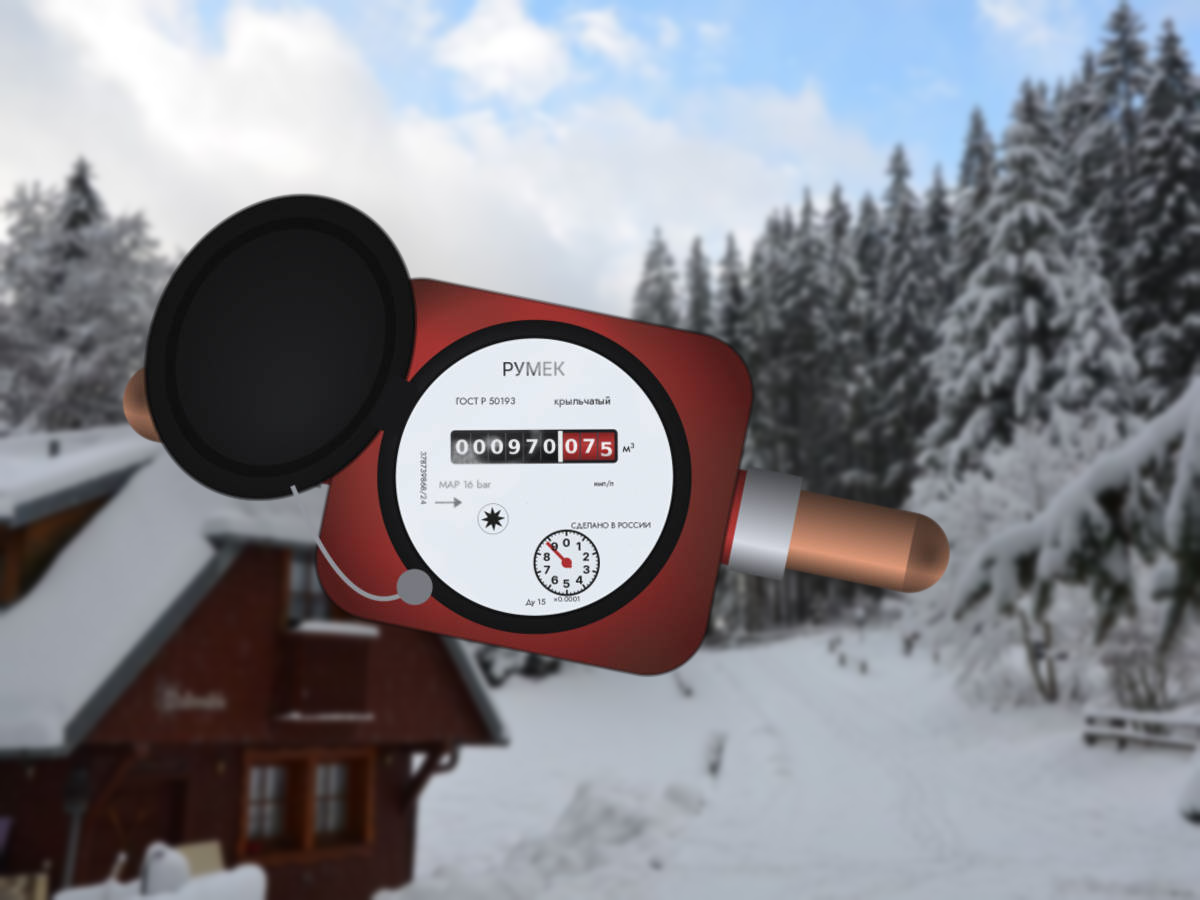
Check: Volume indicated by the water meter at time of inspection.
970.0748 m³
